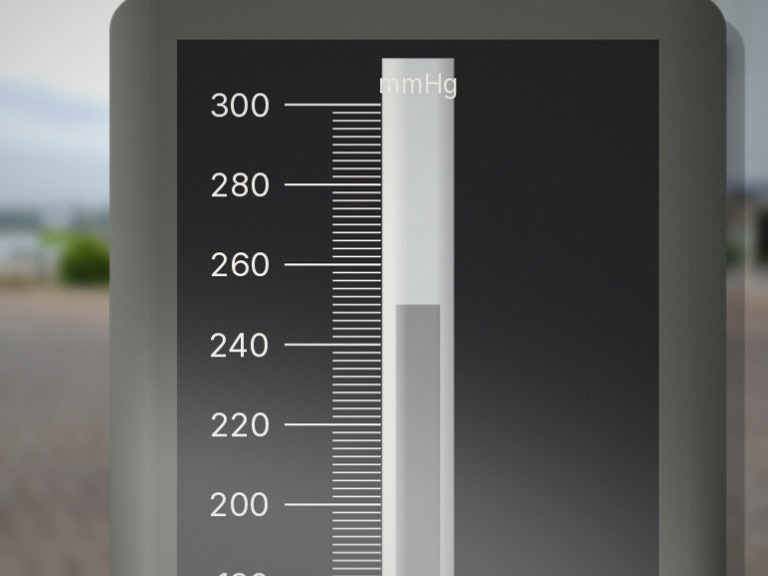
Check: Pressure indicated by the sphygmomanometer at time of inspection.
250 mmHg
